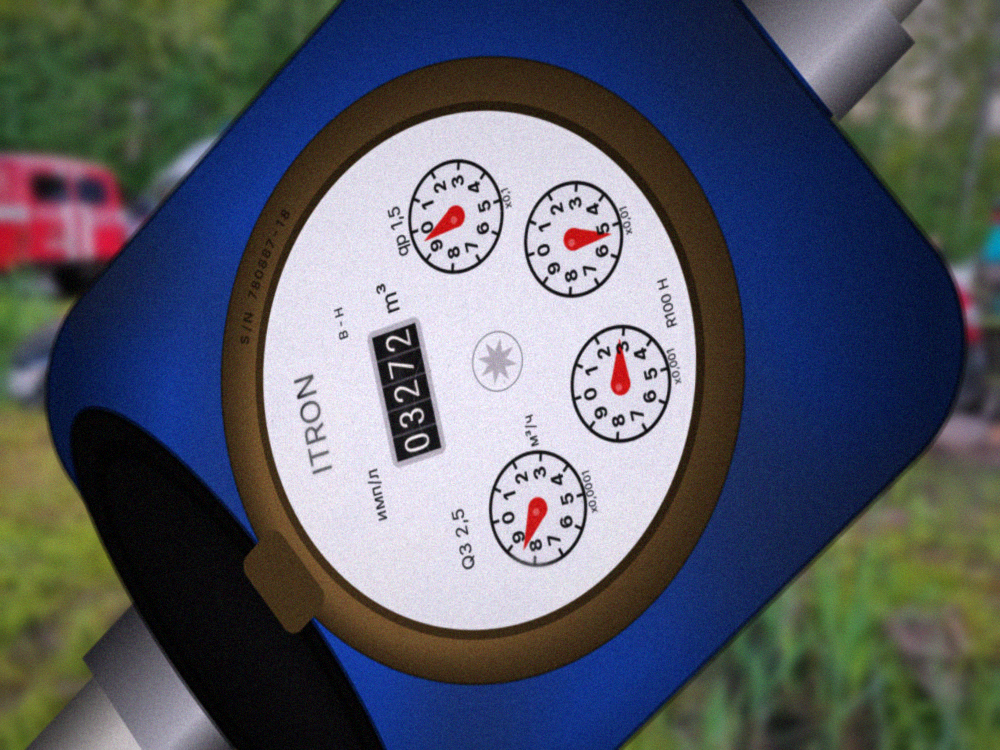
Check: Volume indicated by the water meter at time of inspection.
3271.9528 m³
